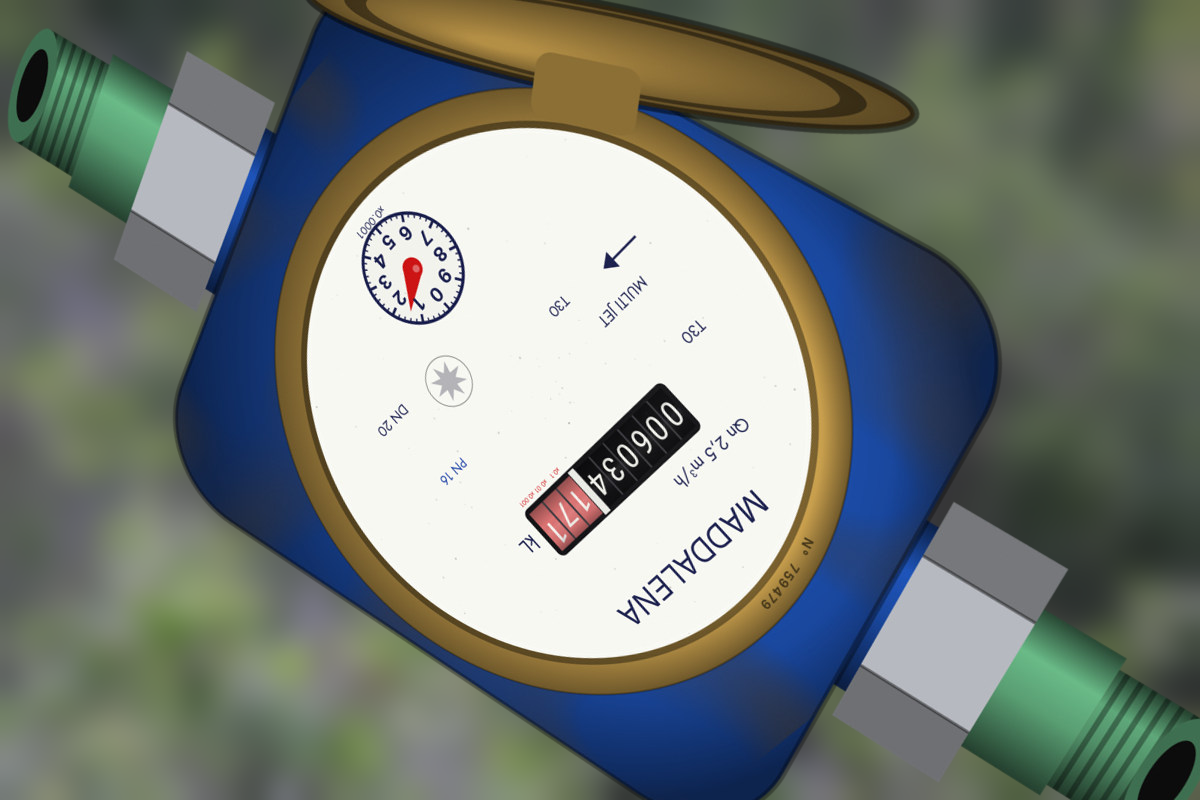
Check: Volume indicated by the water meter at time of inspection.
6034.1711 kL
